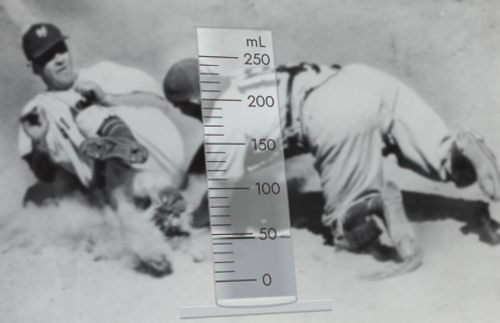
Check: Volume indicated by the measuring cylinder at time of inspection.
45 mL
